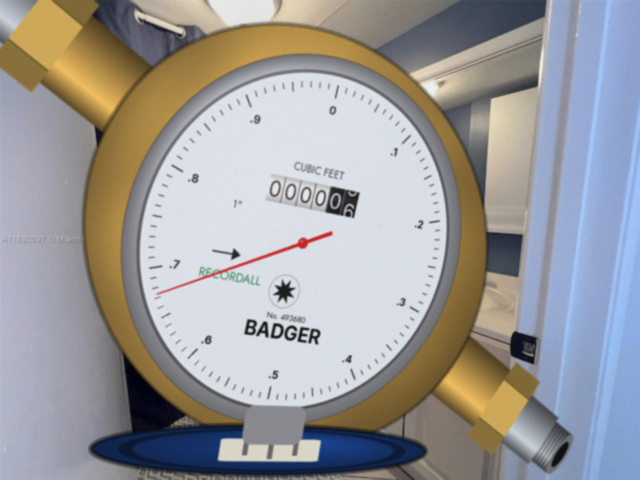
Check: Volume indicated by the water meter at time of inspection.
5.67 ft³
